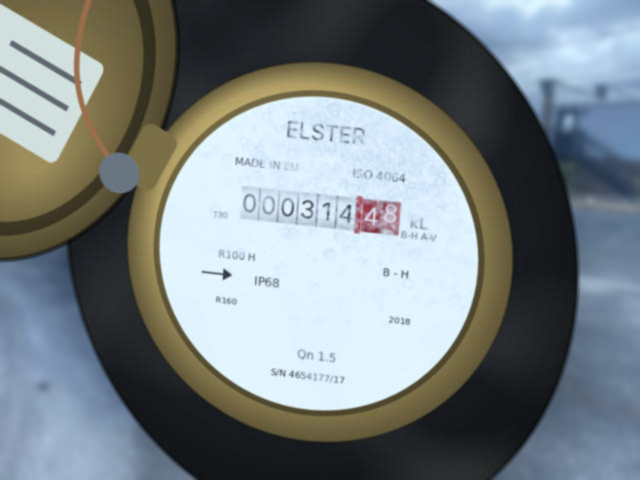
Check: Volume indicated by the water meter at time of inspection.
314.48 kL
